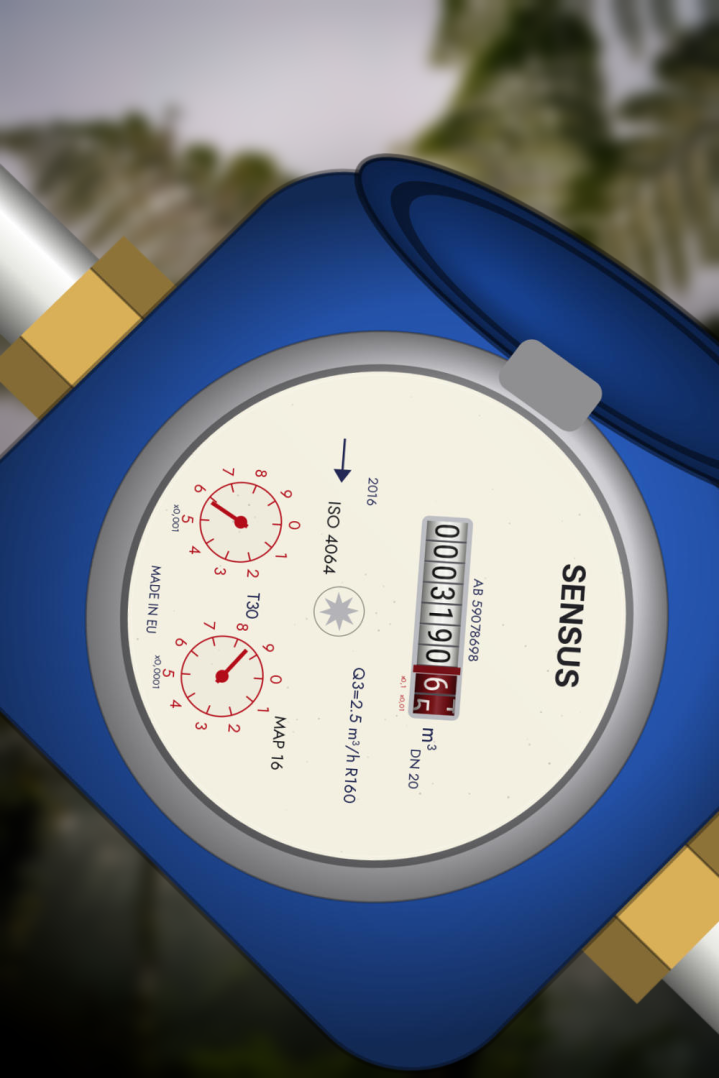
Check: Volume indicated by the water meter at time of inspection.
3190.6458 m³
